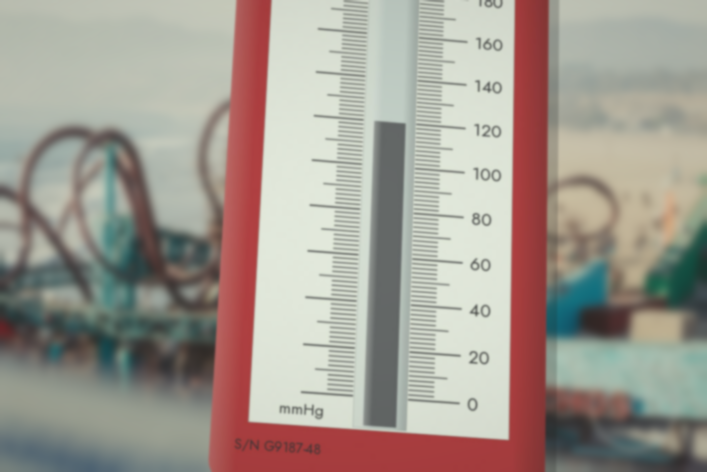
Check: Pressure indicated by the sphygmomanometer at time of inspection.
120 mmHg
